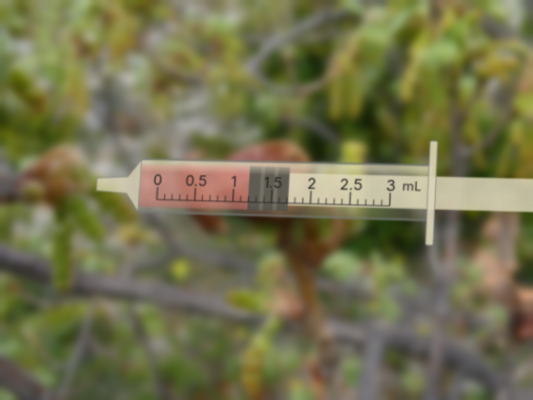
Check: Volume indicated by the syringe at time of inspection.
1.2 mL
